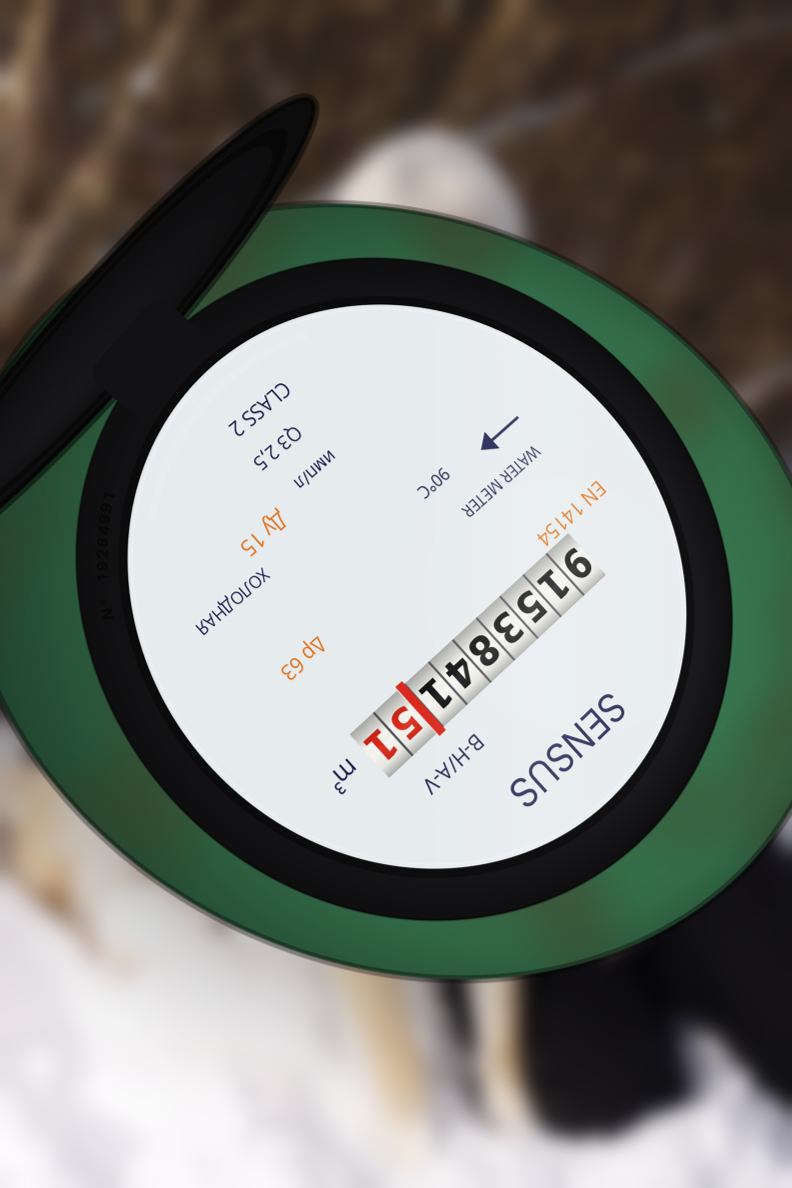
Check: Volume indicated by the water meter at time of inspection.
9153841.51 m³
